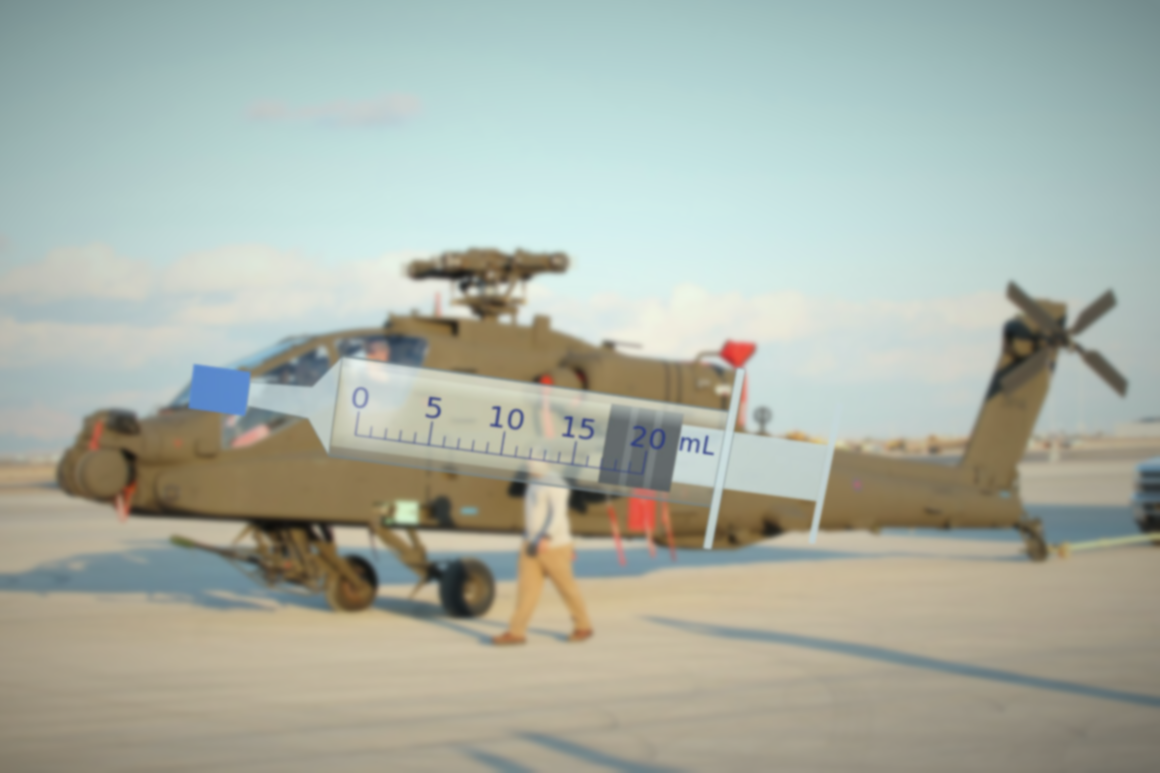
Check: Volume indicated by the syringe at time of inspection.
17 mL
